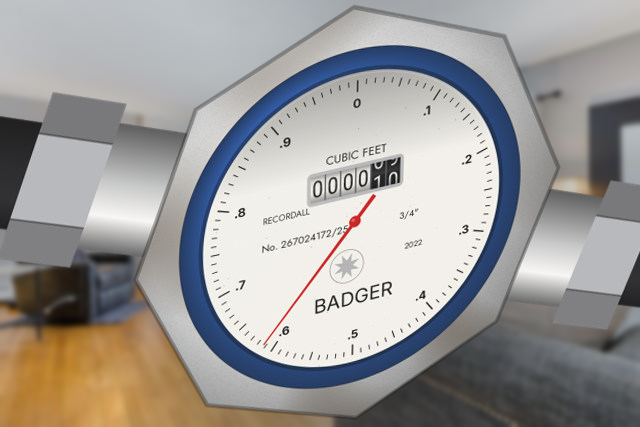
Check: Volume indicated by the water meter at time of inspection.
9.61 ft³
